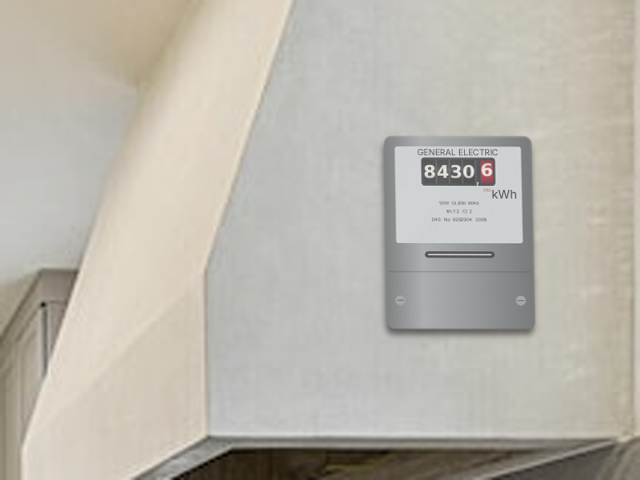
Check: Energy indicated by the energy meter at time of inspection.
8430.6 kWh
